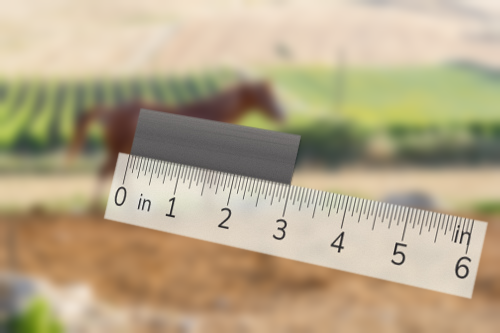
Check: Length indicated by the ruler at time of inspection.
3 in
